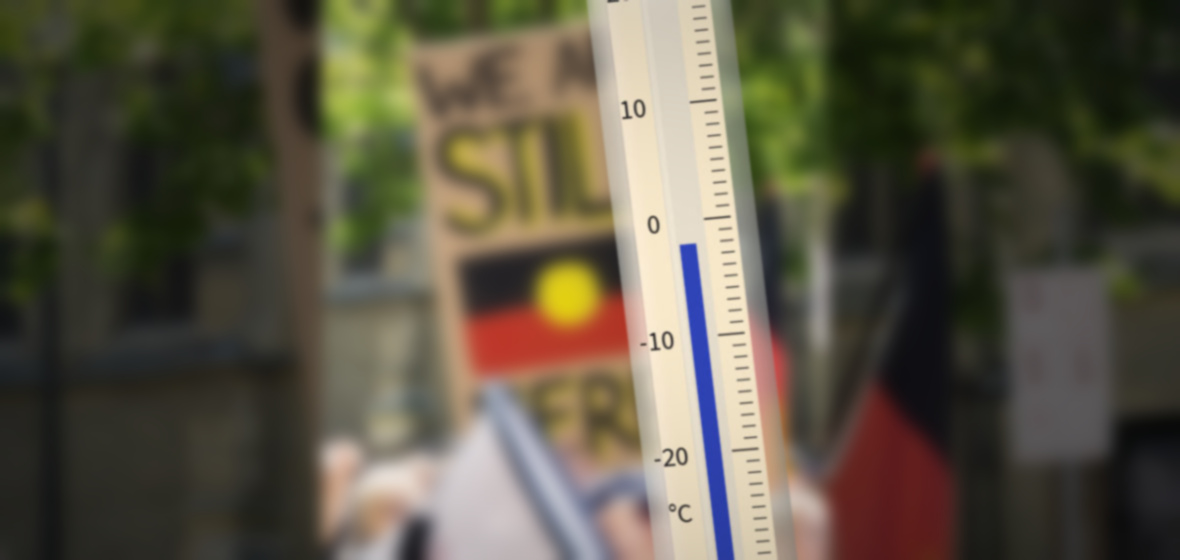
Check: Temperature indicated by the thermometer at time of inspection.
-2 °C
